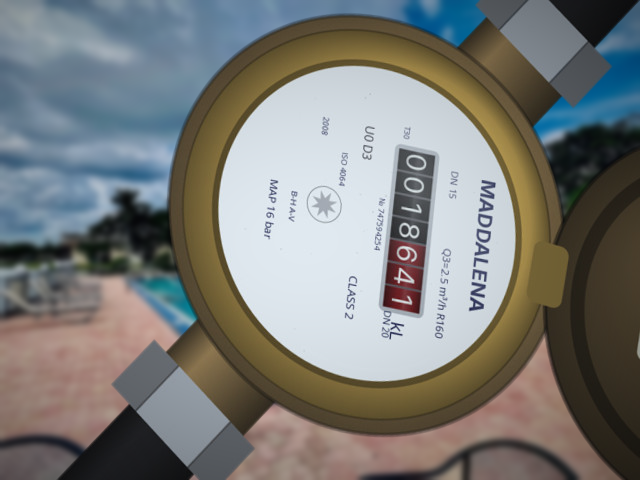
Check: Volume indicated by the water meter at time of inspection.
18.641 kL
